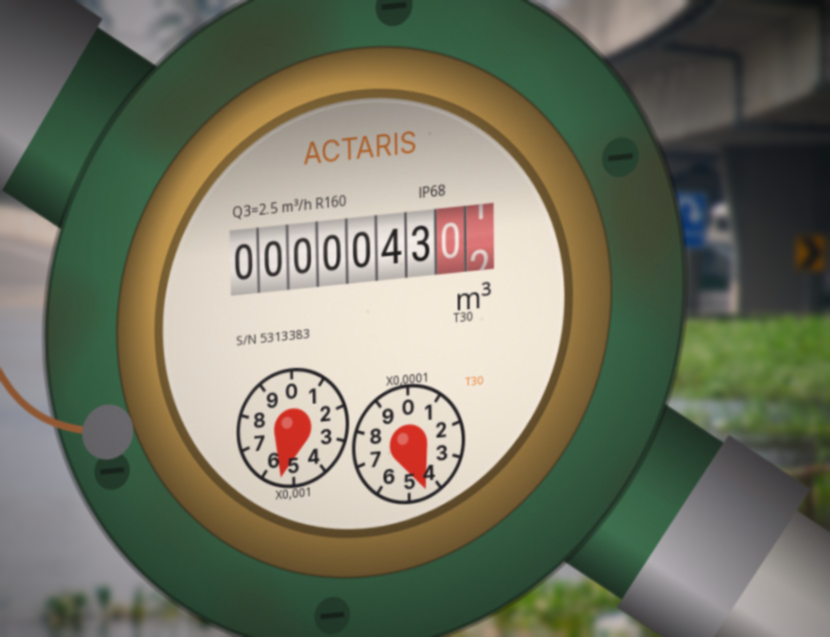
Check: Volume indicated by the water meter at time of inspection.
43.0154 m³
